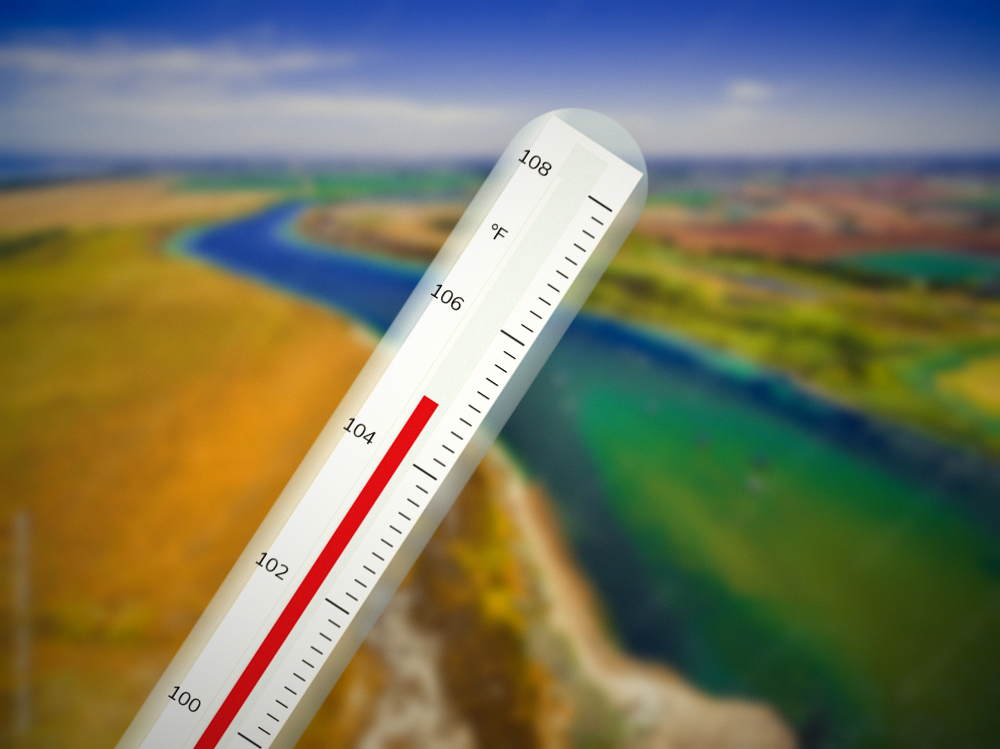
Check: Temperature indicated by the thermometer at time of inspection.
104.8 °F
